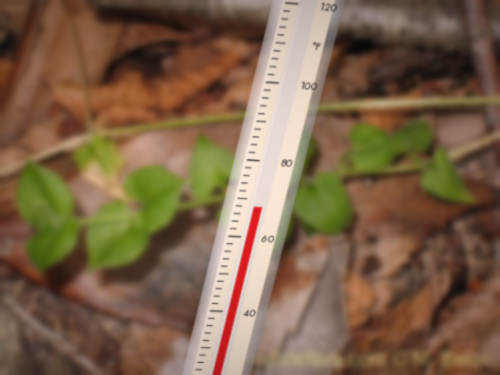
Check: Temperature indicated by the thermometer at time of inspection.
68 °F
